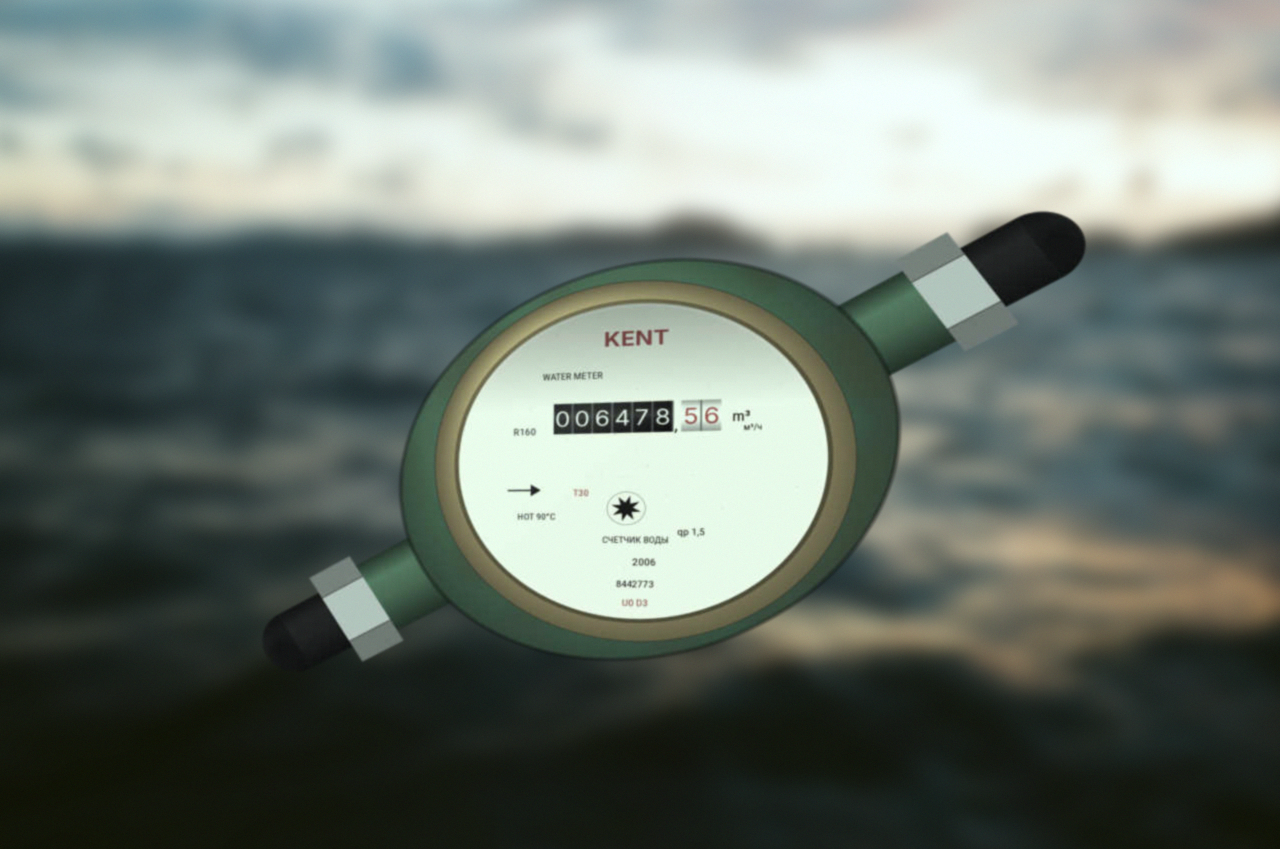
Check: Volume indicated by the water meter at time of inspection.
6478.56 m³
